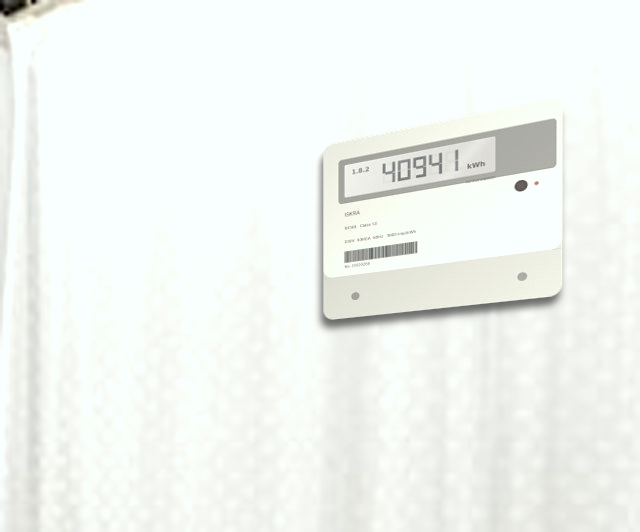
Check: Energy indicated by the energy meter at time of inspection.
40941 kWh
